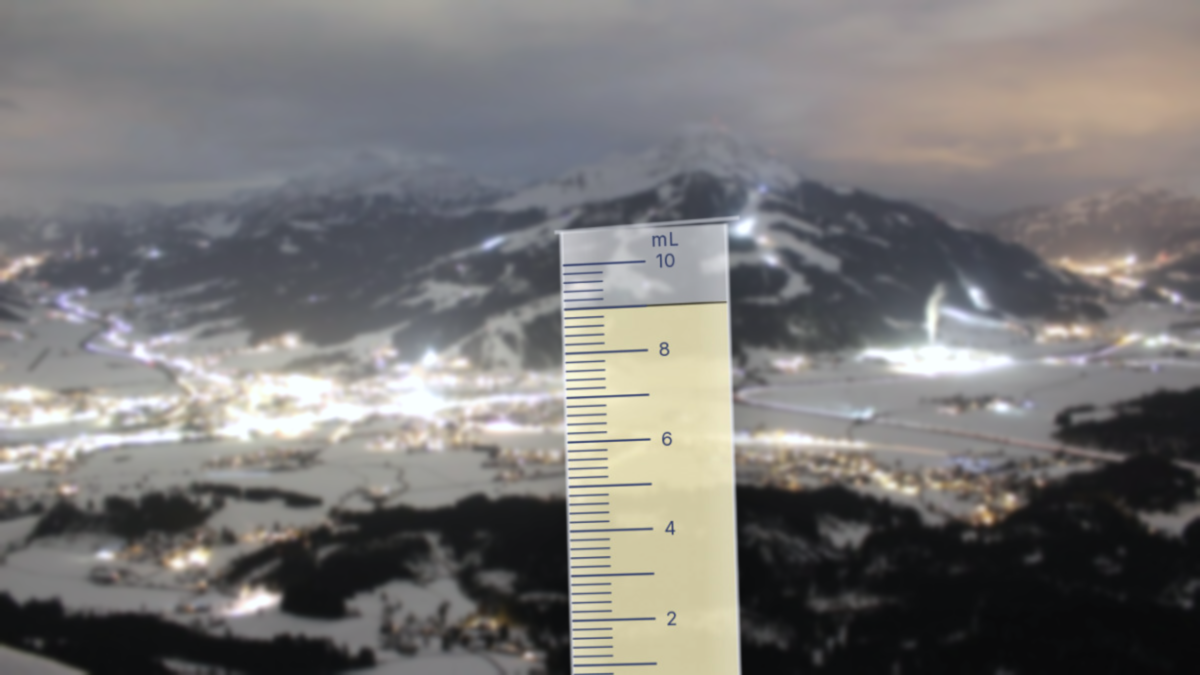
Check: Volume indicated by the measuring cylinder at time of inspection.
9 mL
